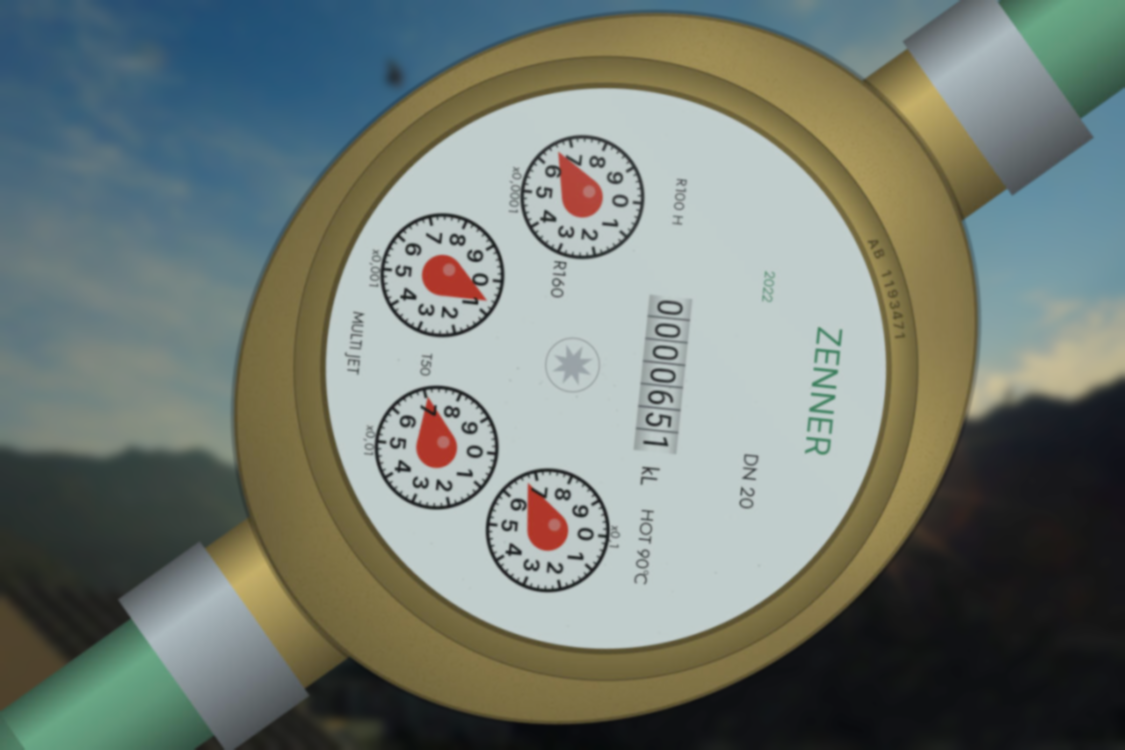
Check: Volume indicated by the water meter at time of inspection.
651.6706 kL
